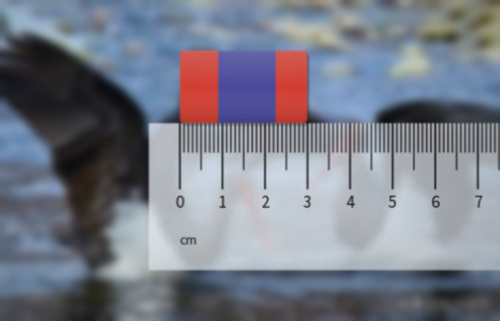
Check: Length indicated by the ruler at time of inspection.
3 cm
